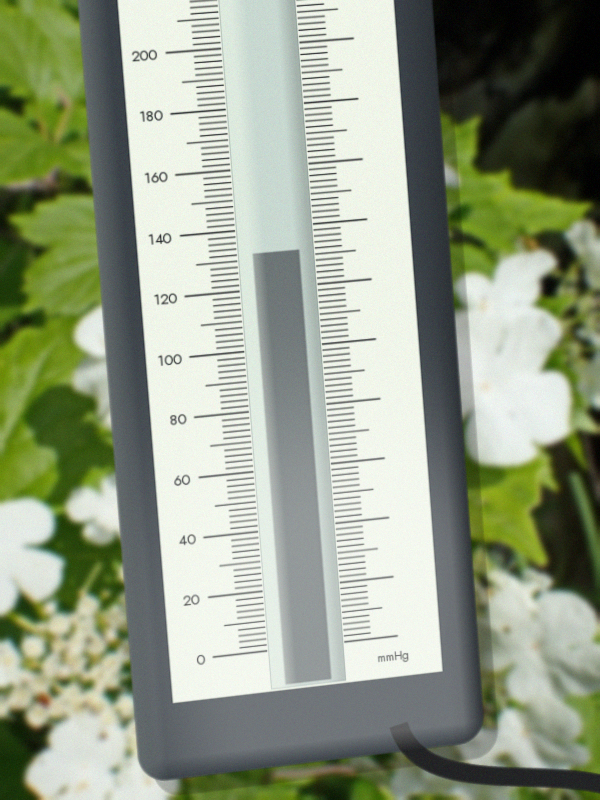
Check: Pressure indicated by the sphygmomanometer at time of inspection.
132 mmHg
